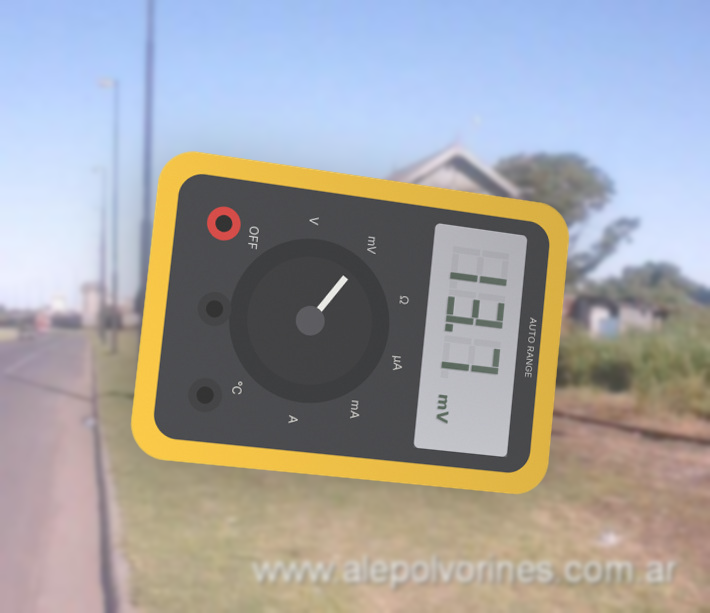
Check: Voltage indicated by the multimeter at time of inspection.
13.7 mV
